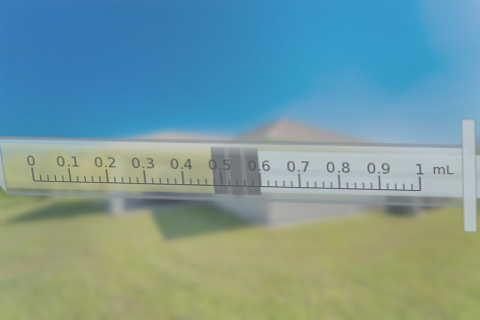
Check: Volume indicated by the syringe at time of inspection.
0.48 mL
